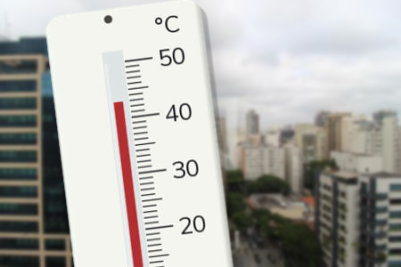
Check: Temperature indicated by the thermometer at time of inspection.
43 °C
